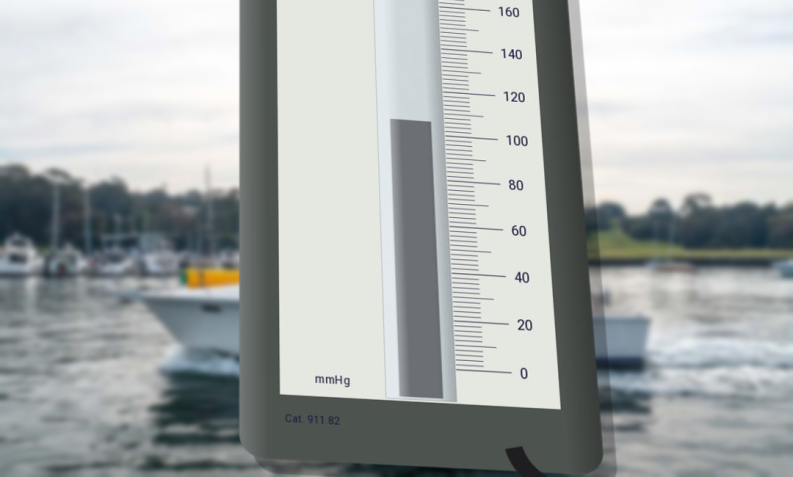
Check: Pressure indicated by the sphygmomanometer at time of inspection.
106 mmHg
